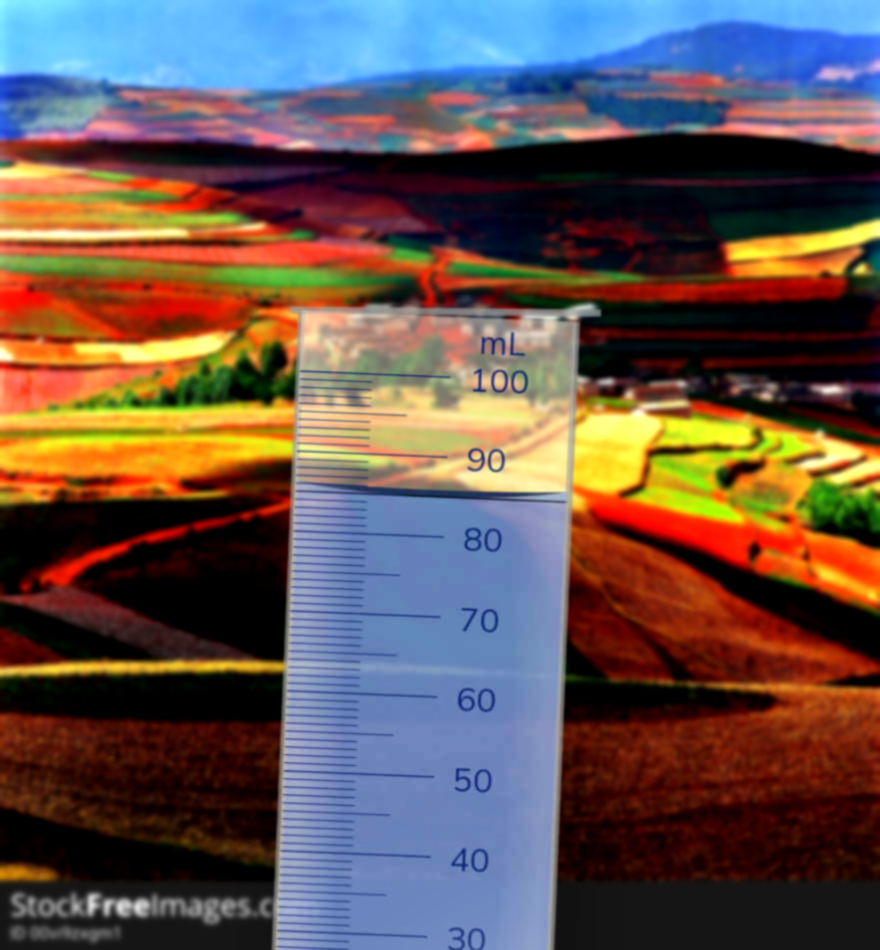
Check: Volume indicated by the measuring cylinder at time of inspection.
85 mL
